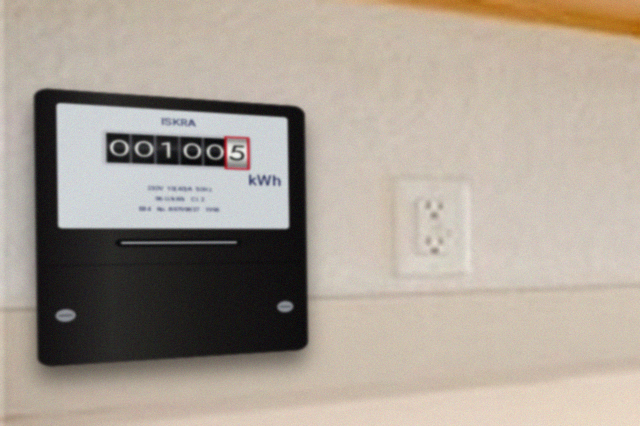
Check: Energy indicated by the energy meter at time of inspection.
100.5 kWh
